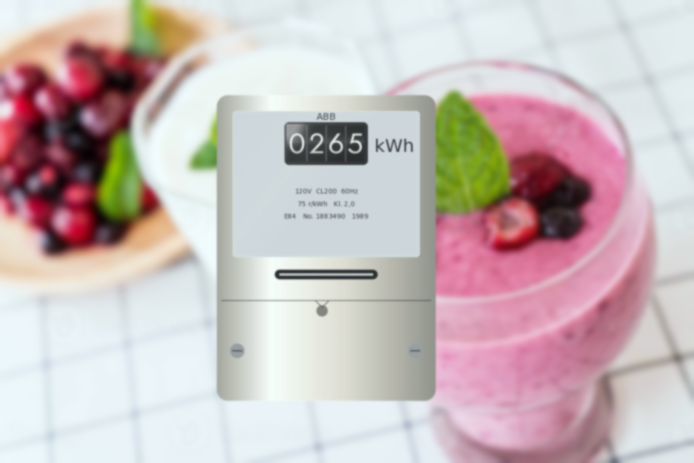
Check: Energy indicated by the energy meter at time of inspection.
265 kWh
